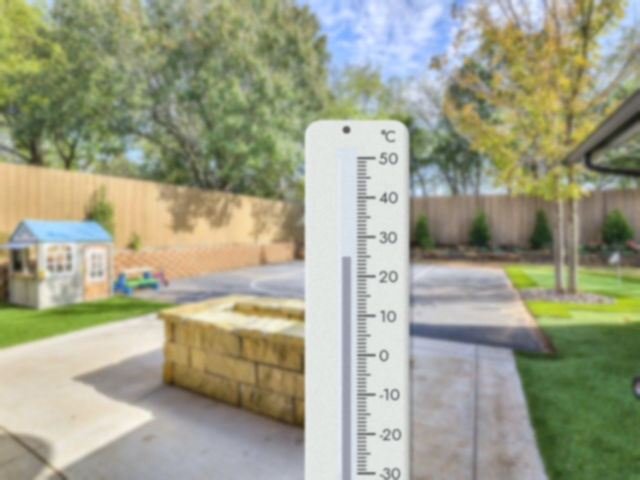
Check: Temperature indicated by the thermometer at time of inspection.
25 °C
